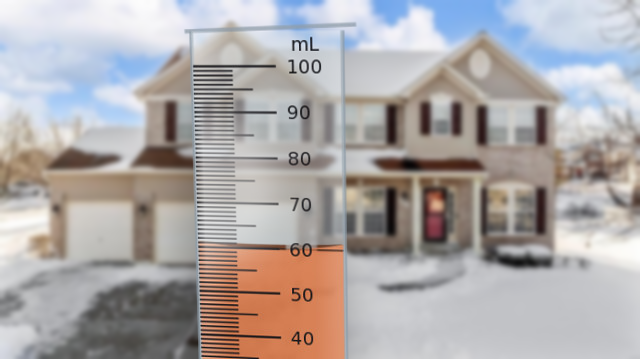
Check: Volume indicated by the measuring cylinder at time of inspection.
60 mL
